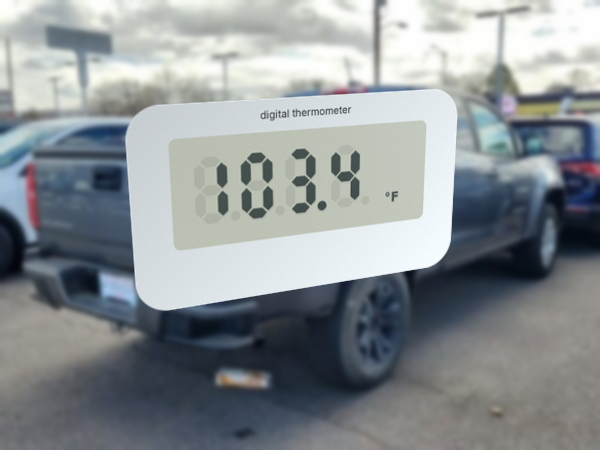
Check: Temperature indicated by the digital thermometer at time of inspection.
103.4 °F
